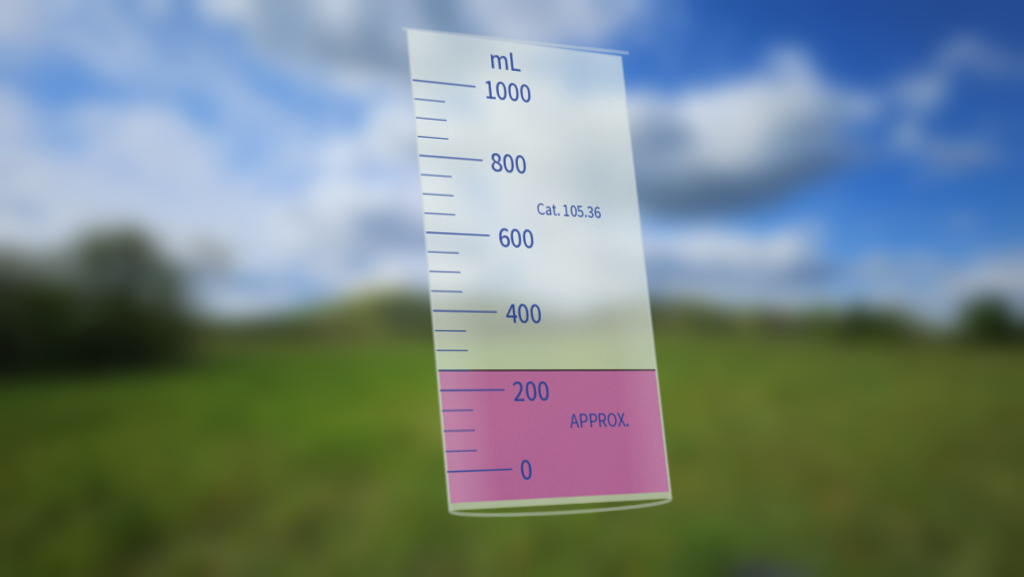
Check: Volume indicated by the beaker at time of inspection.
250 mL
